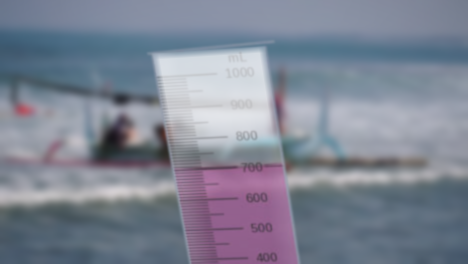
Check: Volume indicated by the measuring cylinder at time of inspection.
700 mL
